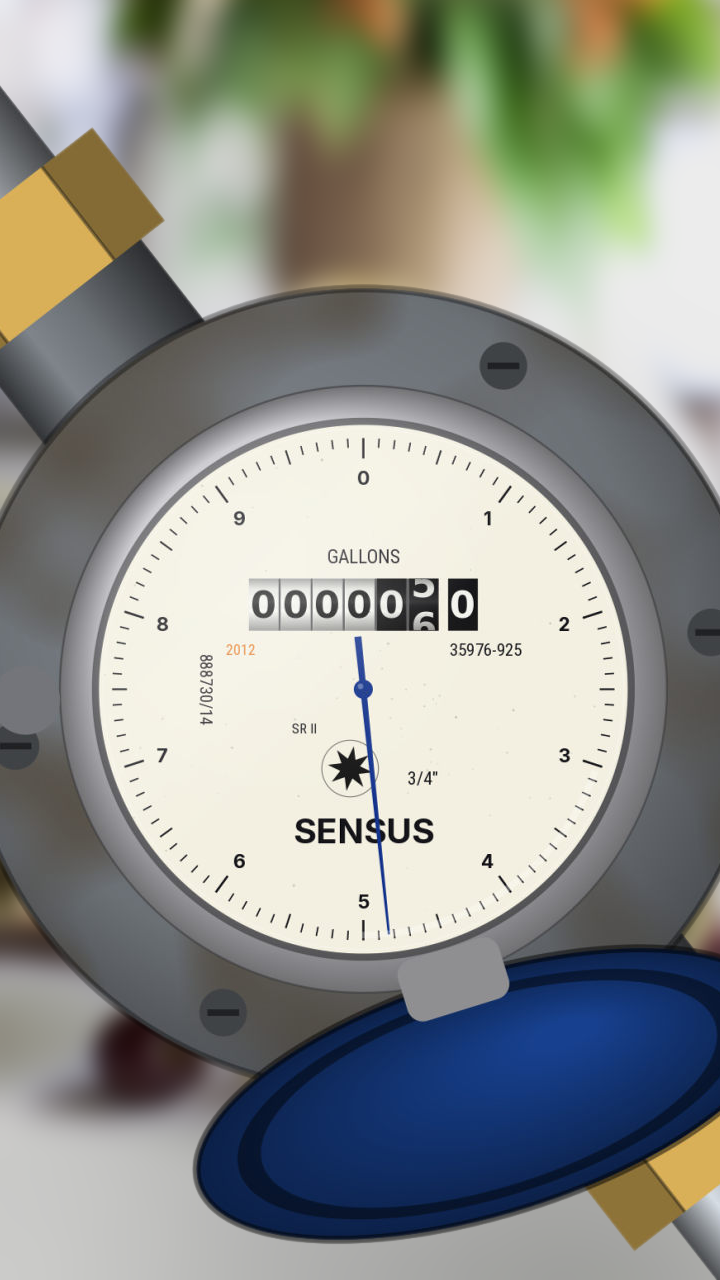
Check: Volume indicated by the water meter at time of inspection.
54.8 gal
